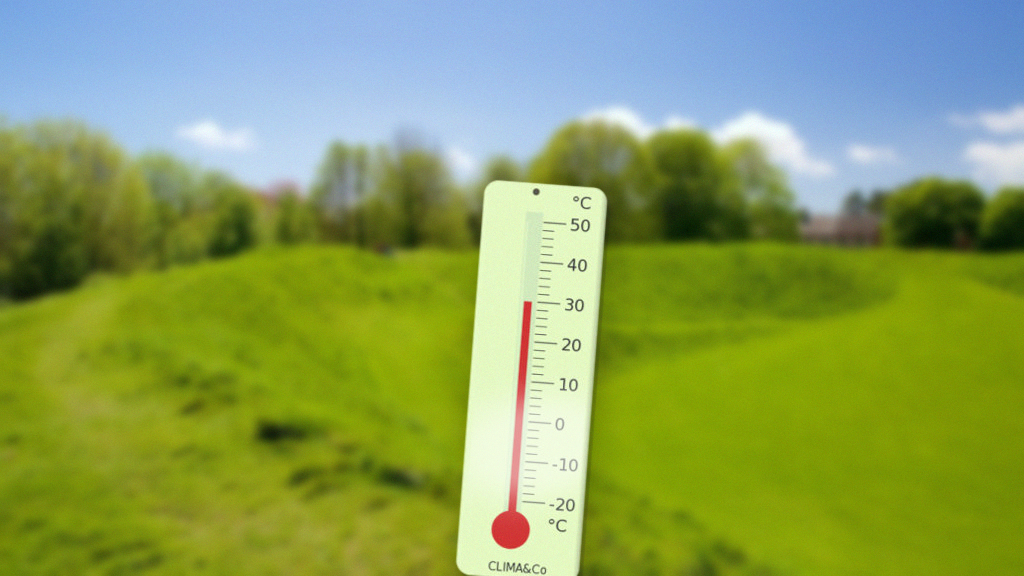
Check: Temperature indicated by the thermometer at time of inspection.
30 °C
